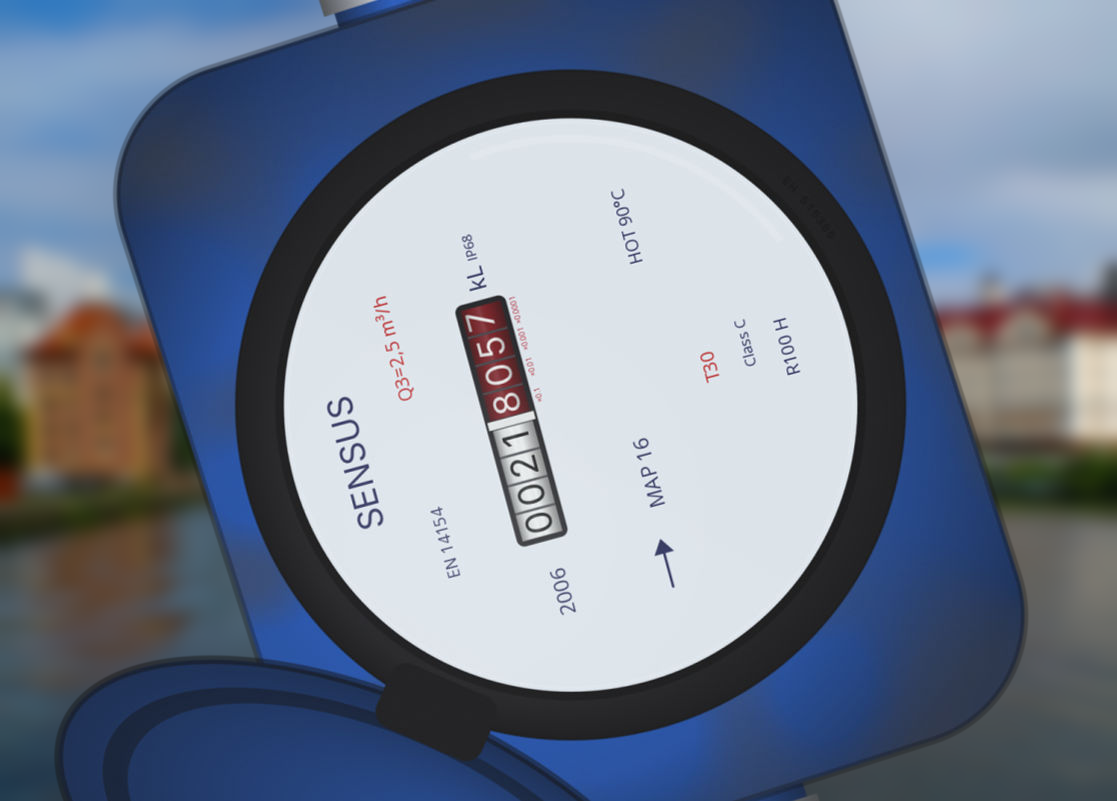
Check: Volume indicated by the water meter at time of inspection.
21.8057 kL
